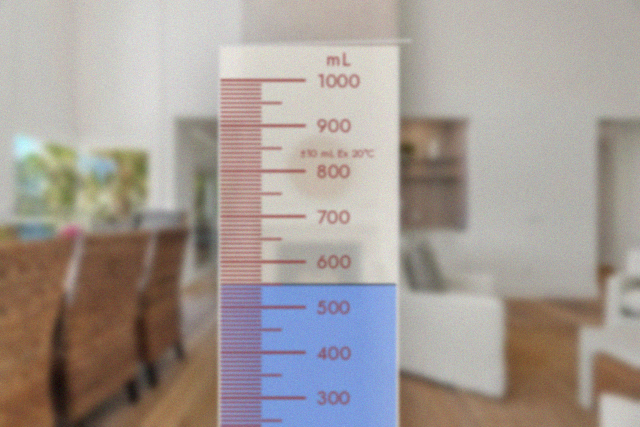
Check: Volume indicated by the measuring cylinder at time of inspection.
550 mL
